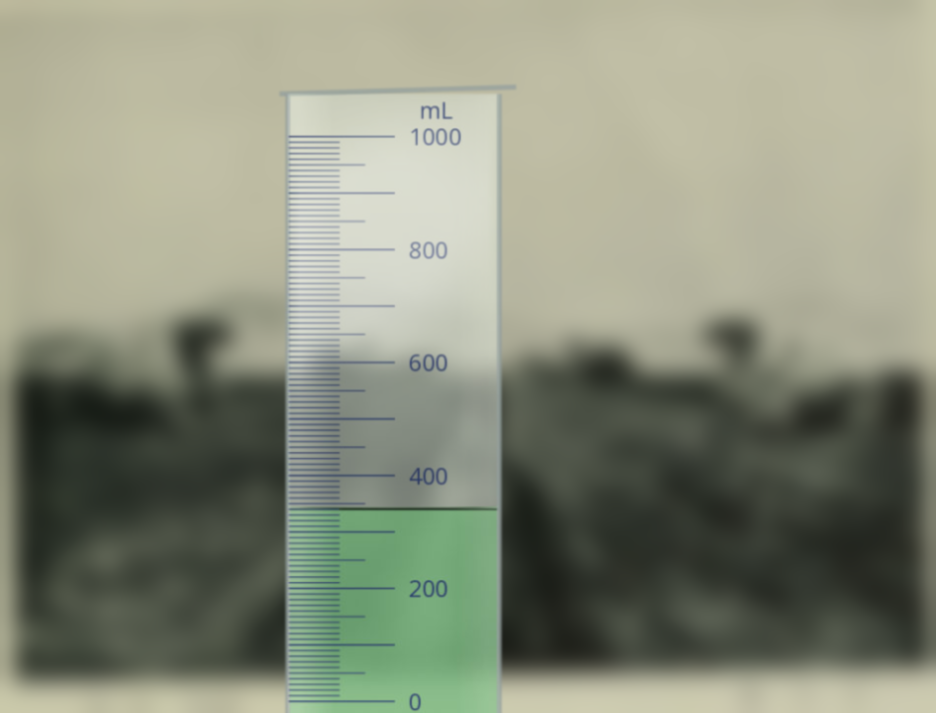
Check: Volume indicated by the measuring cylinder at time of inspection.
340 mL
